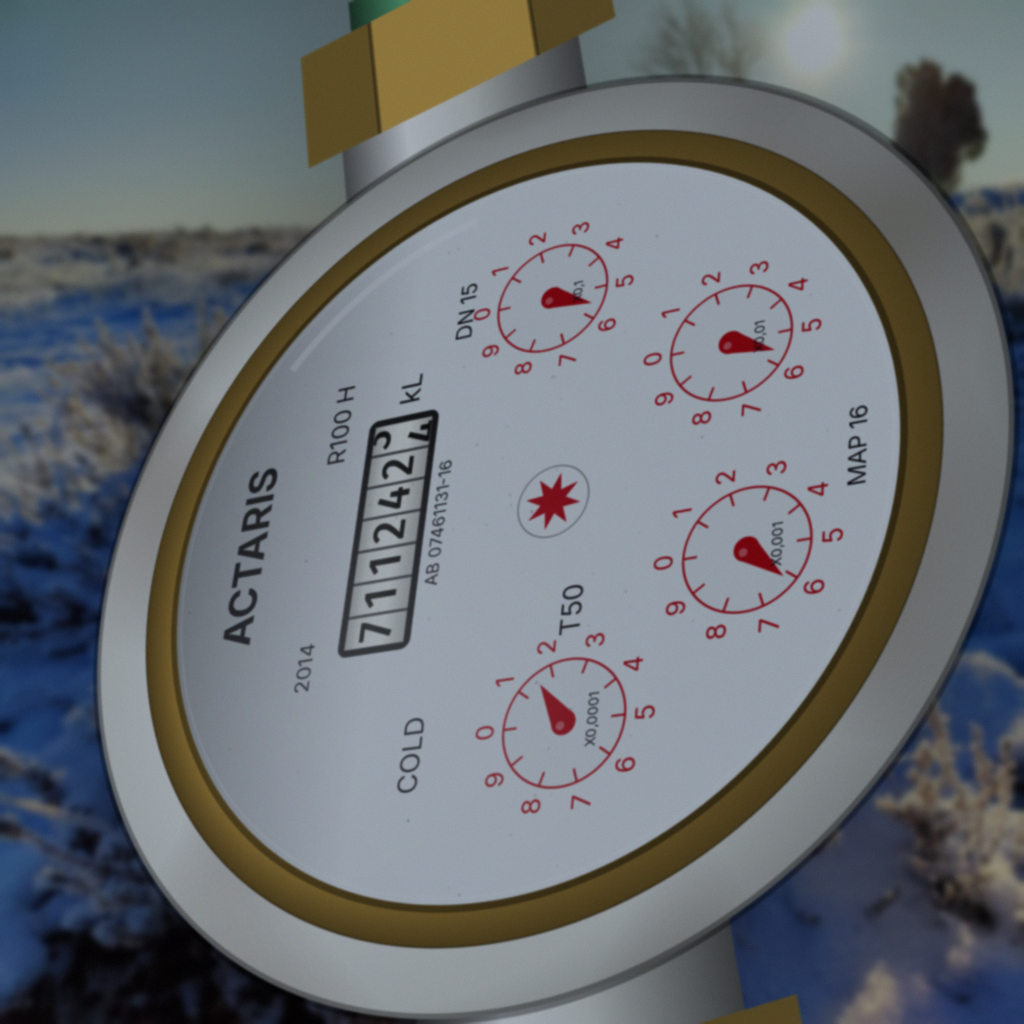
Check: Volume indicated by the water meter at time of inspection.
7112423.5561 kL
